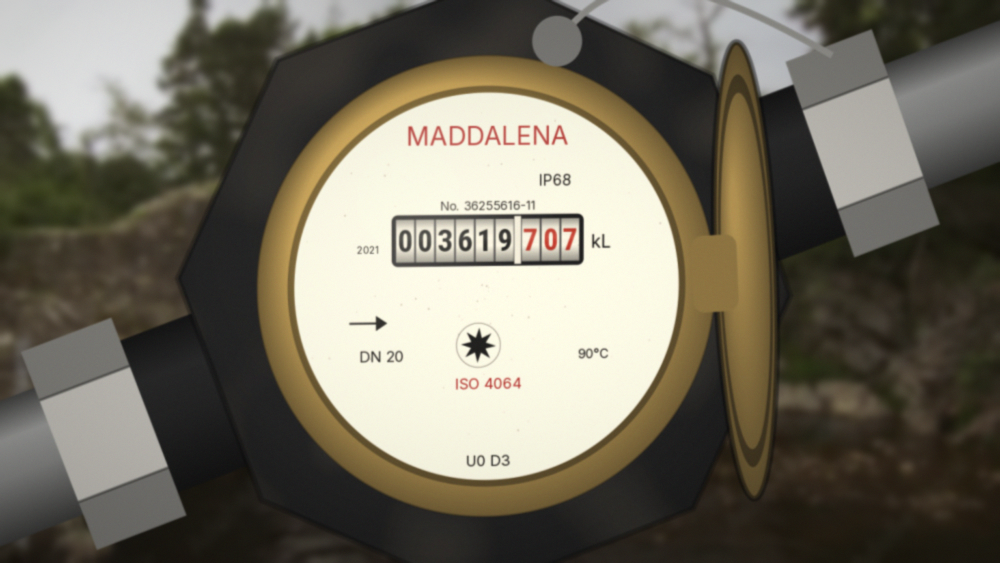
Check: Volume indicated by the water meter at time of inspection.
3619.707 kL
